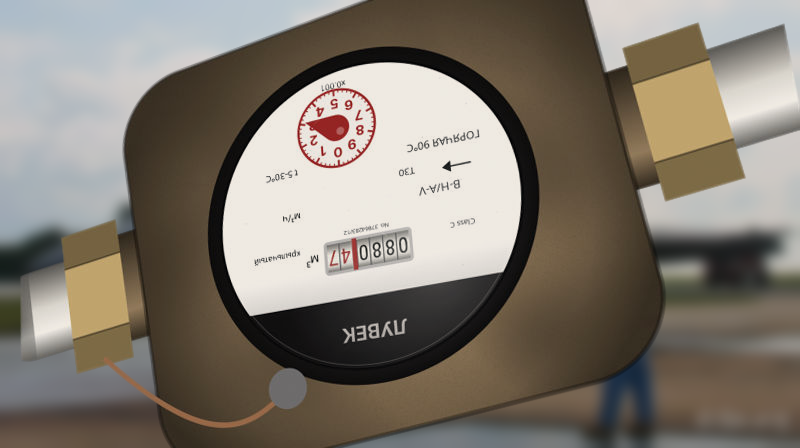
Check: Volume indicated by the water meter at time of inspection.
880.473 m³
